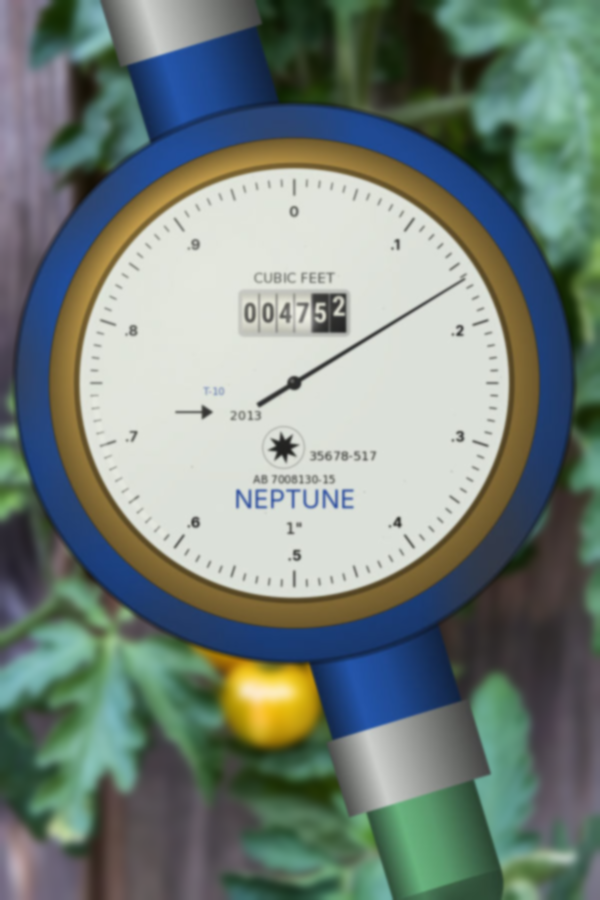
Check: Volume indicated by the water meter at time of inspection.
4752.16 ft³
